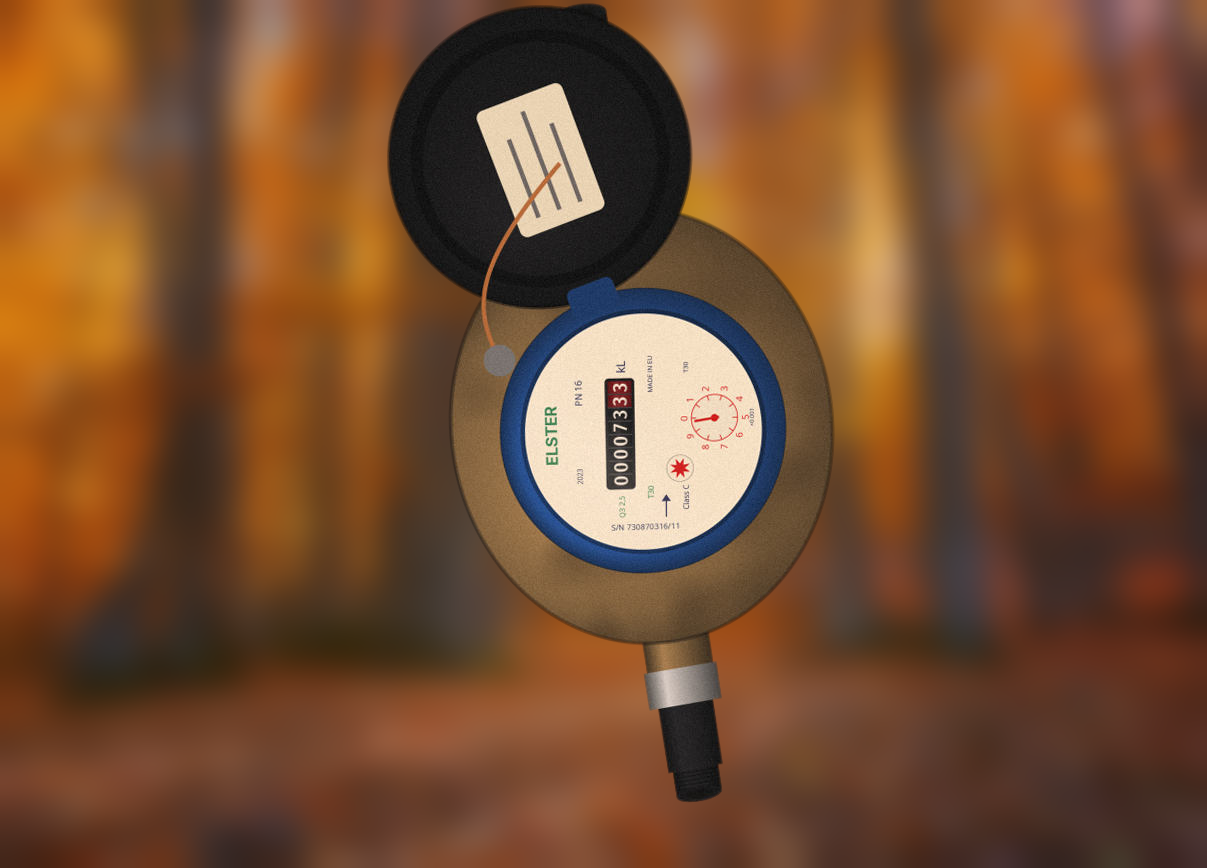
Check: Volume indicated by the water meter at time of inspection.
73.329 kL
